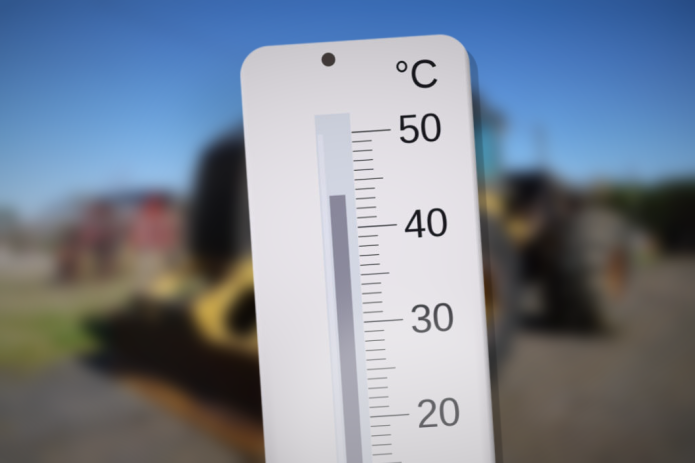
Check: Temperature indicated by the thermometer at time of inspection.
43.5 °C
